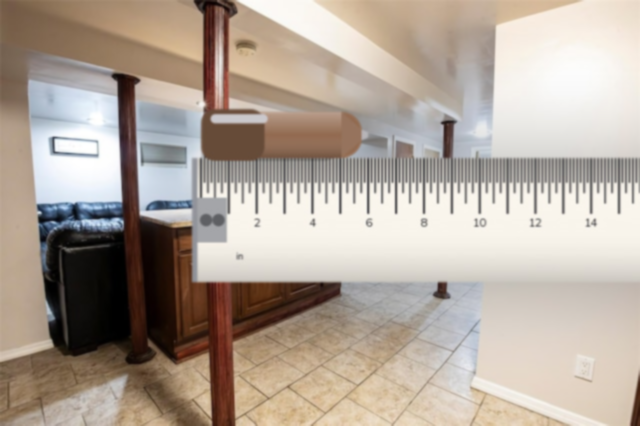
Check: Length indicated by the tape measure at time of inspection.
6 in
